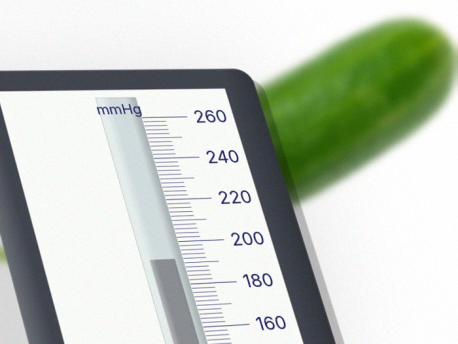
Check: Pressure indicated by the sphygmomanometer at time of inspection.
192 mmHg
